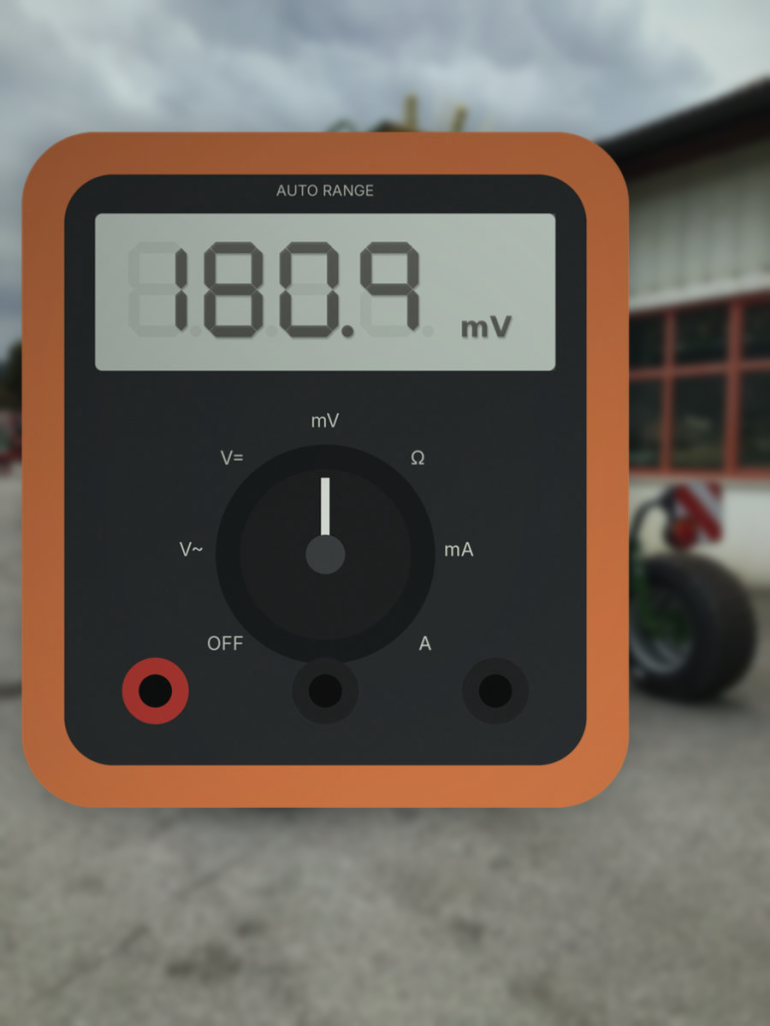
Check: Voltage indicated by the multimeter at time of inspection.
180.9 mV
